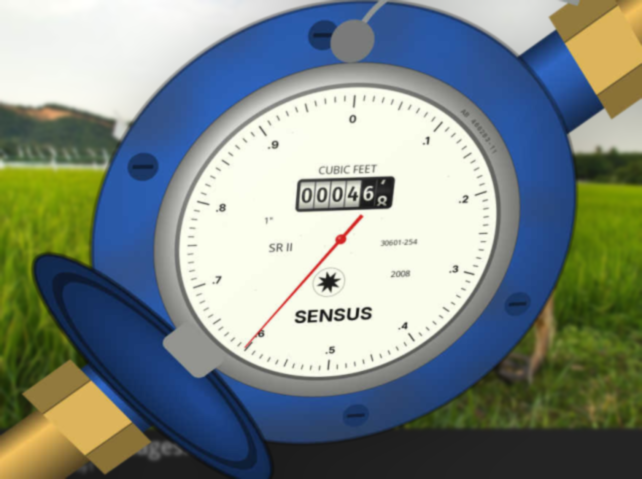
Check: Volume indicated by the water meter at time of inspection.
467.60 ft³
